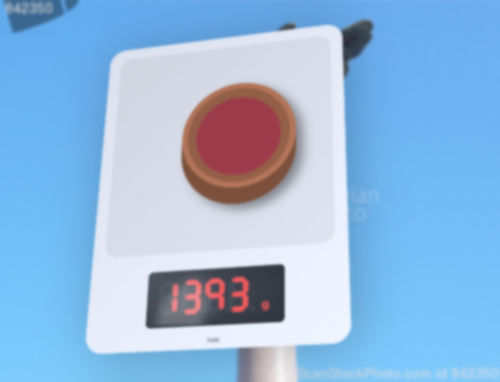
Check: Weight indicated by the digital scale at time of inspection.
1393 g
